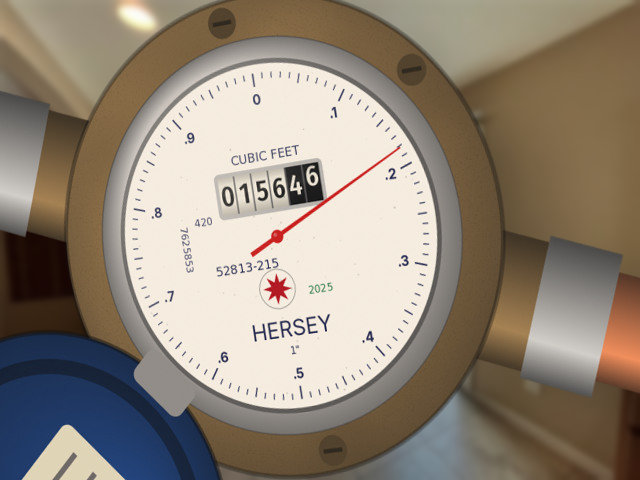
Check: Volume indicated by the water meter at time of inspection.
15646.18 ft³
